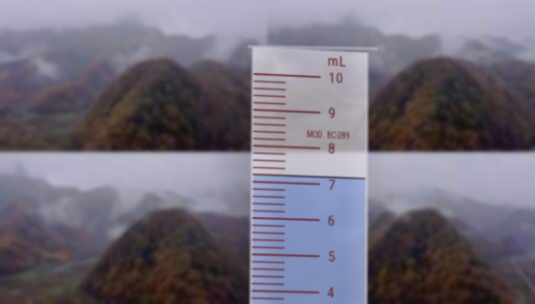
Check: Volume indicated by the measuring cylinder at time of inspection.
7.2 mL
